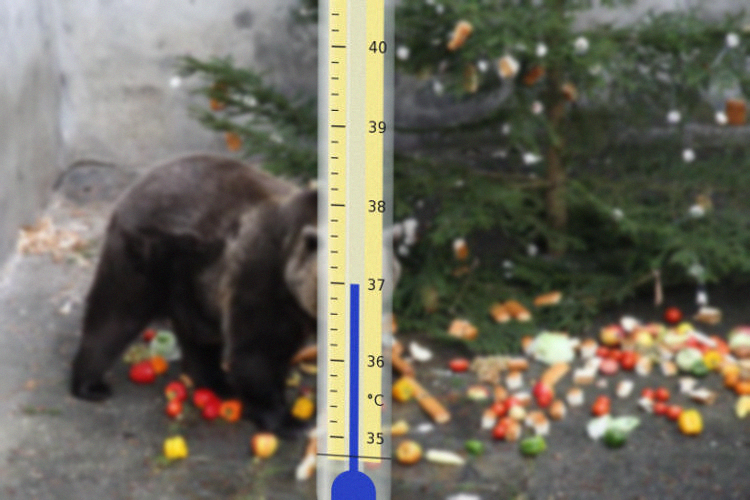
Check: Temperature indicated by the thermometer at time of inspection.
37 °C
